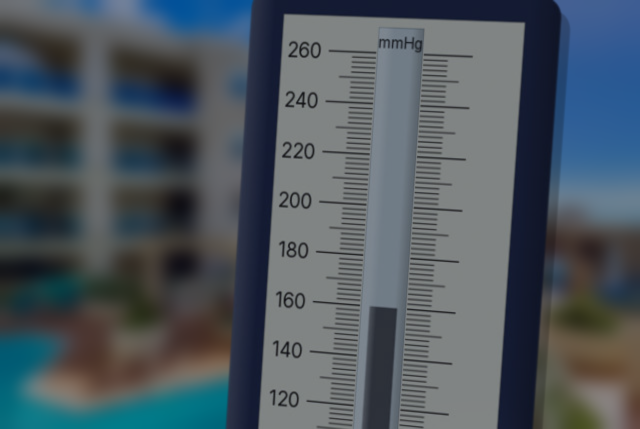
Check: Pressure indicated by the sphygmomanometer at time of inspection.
160 mmHg
